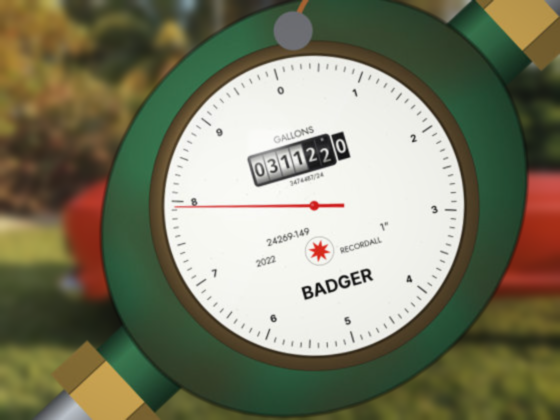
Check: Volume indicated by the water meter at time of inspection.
311217.9 gal
